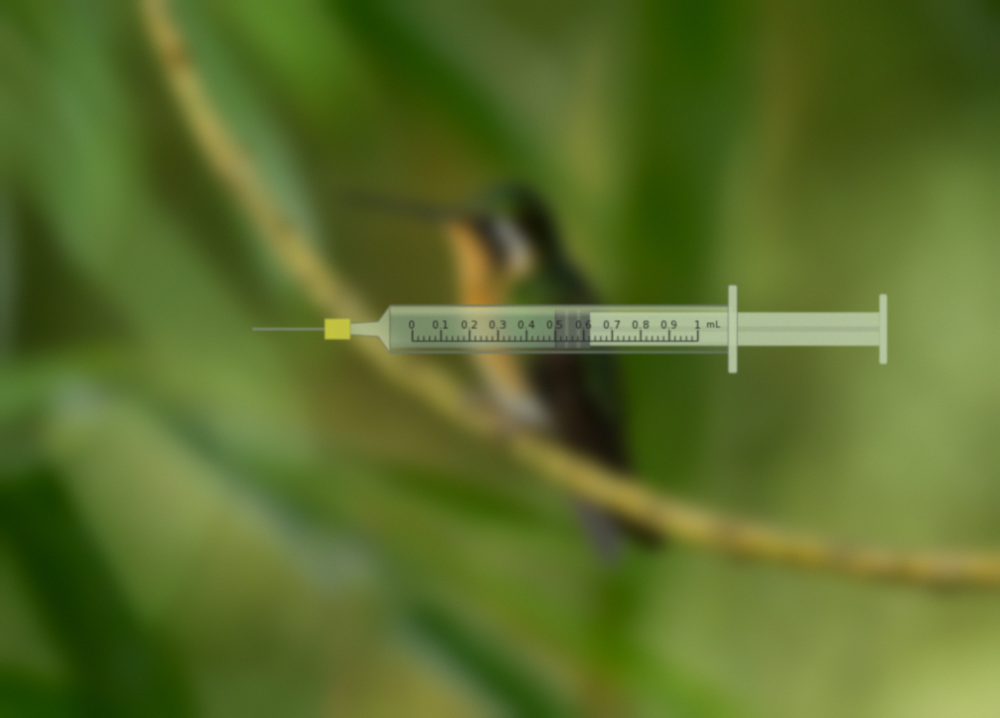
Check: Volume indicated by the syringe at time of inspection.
0.5 mL
